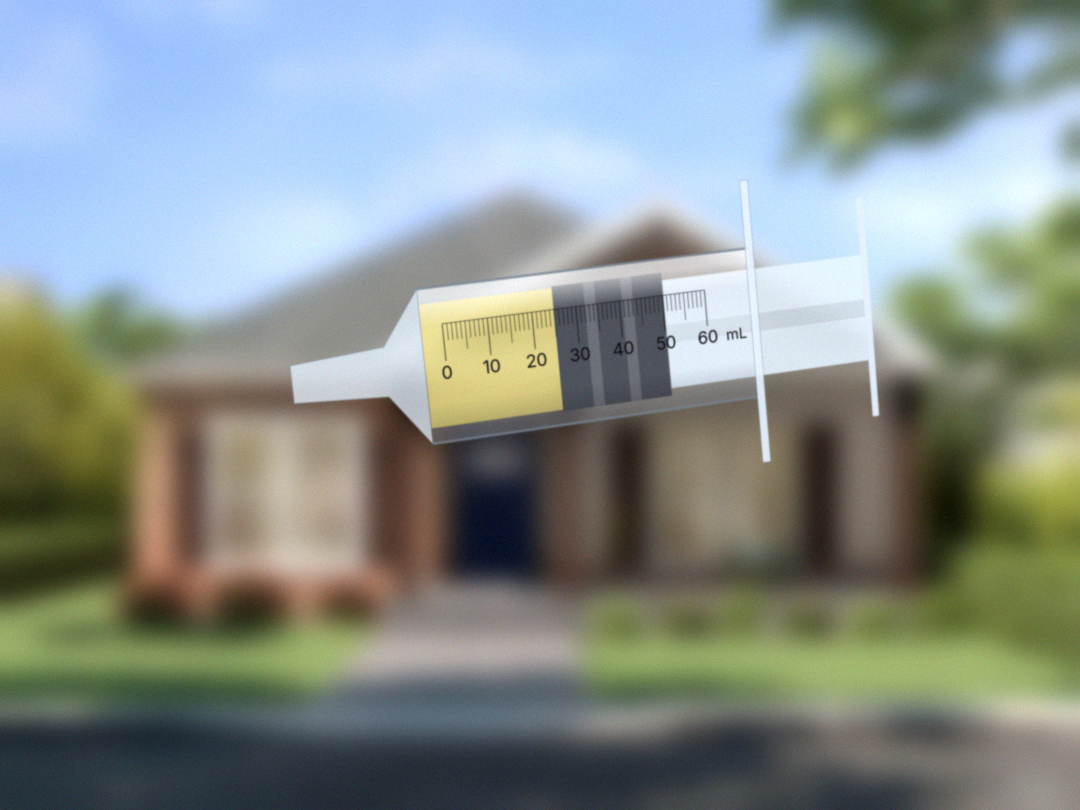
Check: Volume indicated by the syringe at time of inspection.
25 mL
